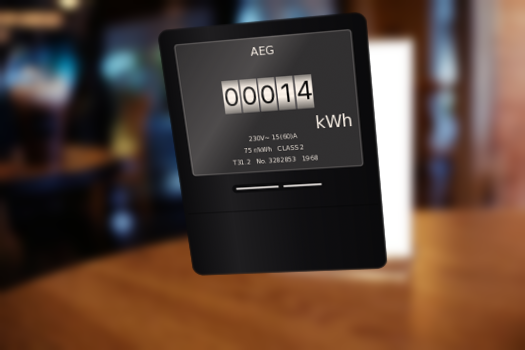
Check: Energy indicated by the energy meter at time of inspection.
14 kWh
